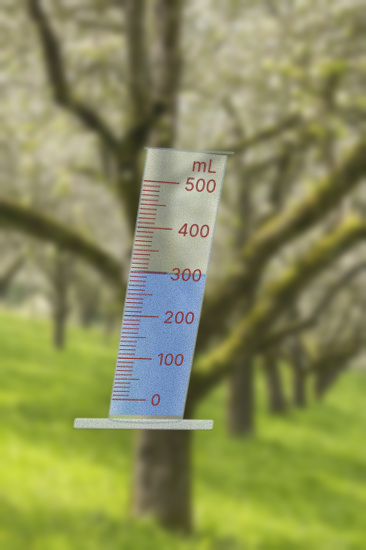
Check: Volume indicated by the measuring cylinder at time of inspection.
300 mL
